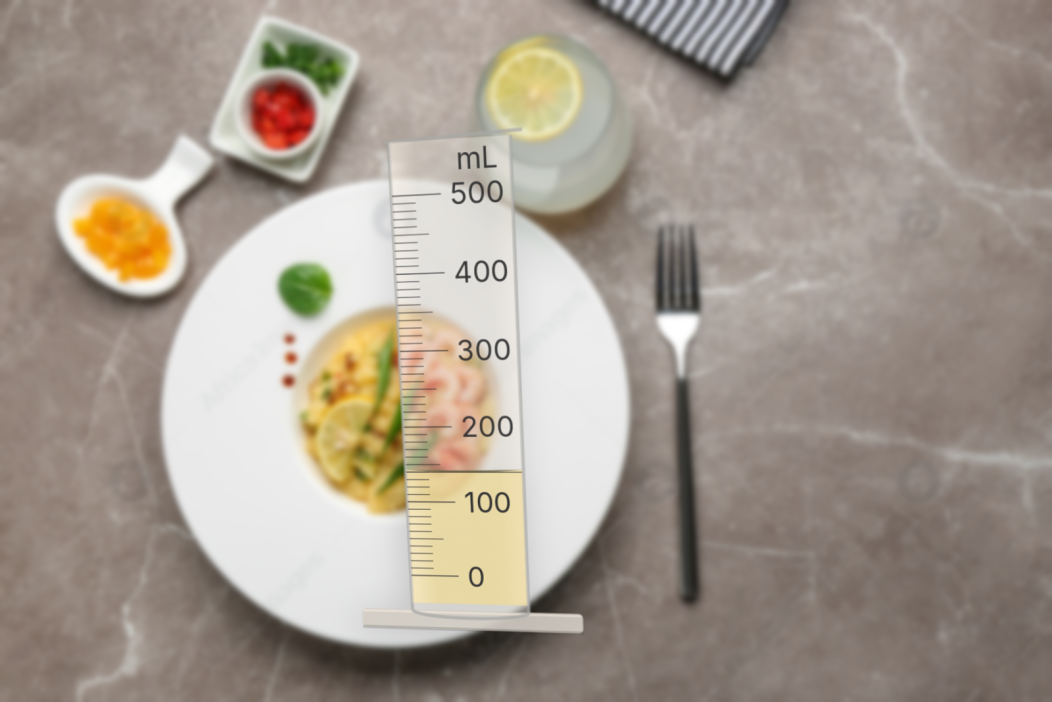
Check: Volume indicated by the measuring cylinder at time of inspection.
140 mL
